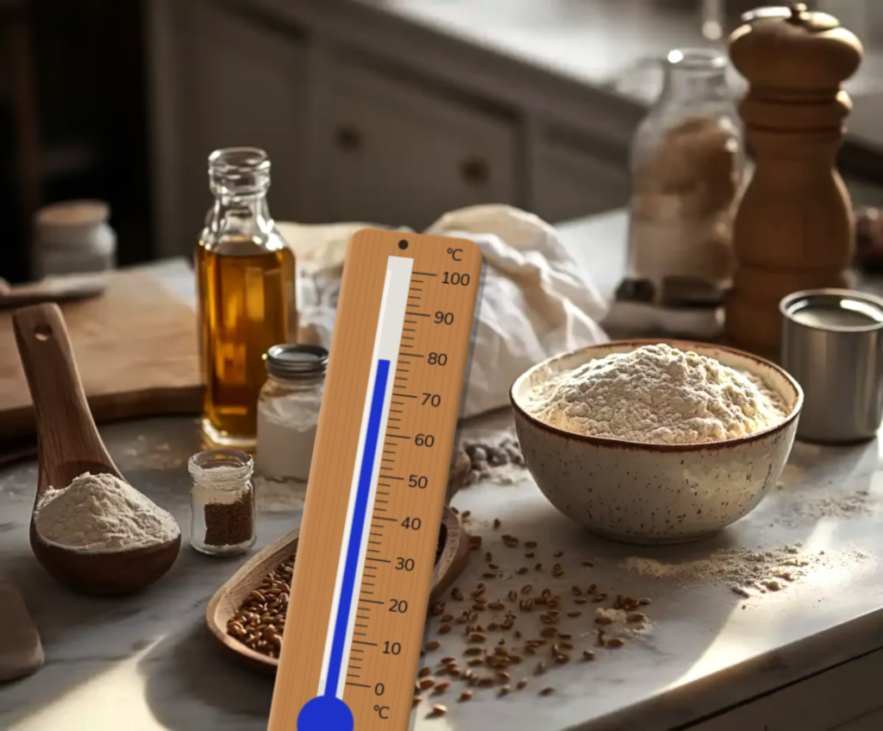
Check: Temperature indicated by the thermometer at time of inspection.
78 °C
